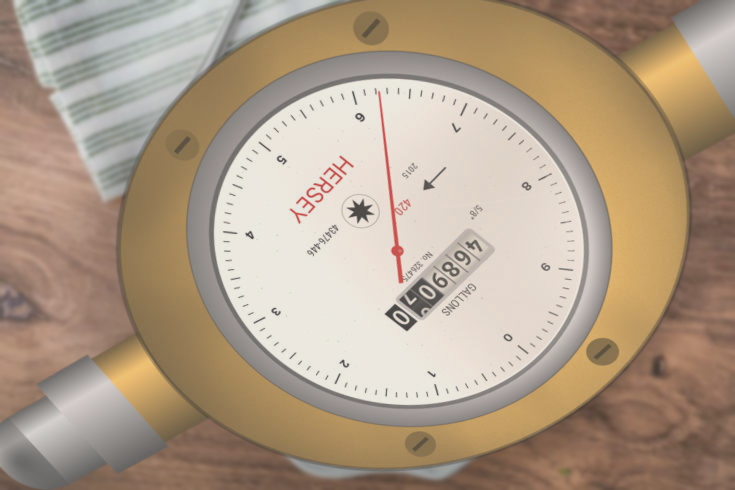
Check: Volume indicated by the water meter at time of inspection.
4689066.2 gal
